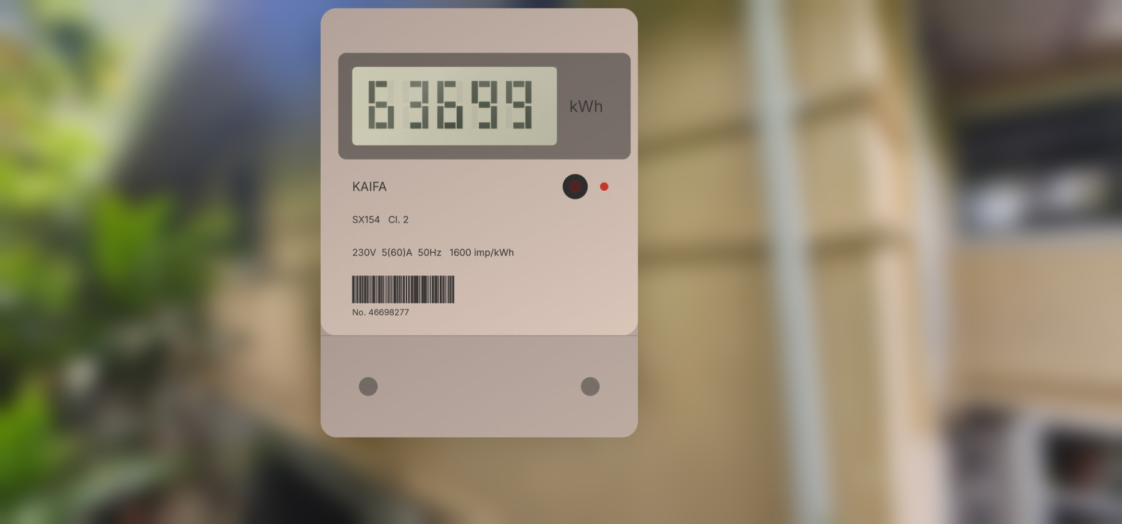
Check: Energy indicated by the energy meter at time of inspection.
63699 kWh
